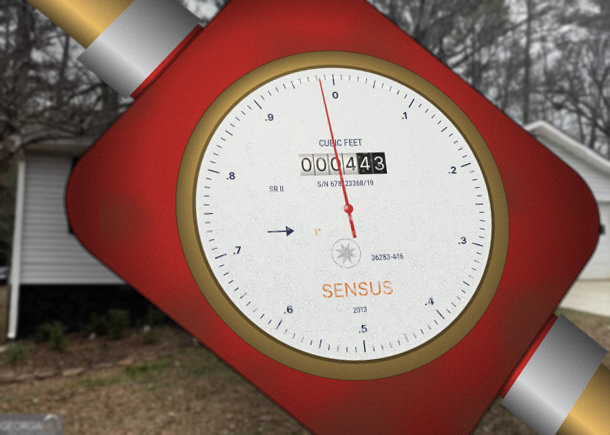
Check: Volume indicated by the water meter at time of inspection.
442.98 ft³
